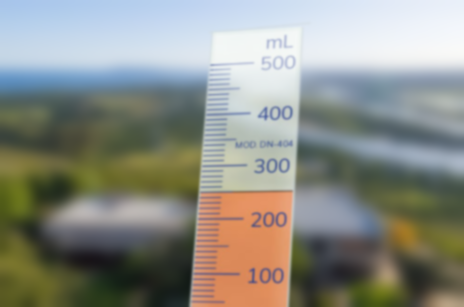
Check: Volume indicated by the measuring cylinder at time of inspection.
250 mL
